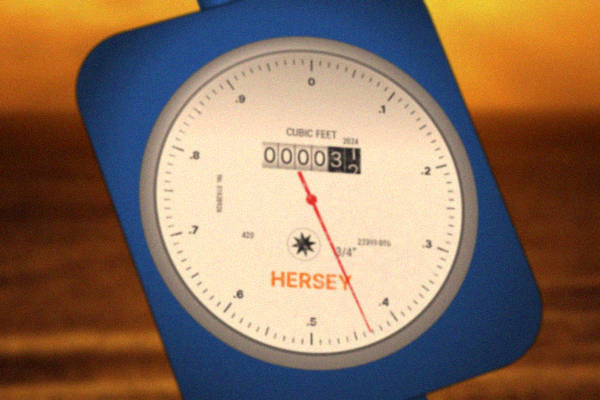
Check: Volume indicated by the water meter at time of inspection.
31.43 ft³
